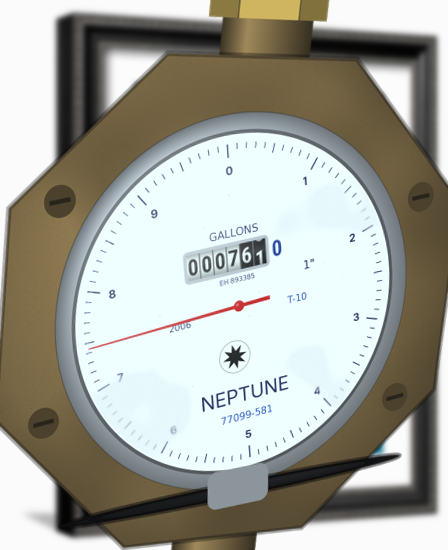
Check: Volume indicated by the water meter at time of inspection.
7607.4 gal
